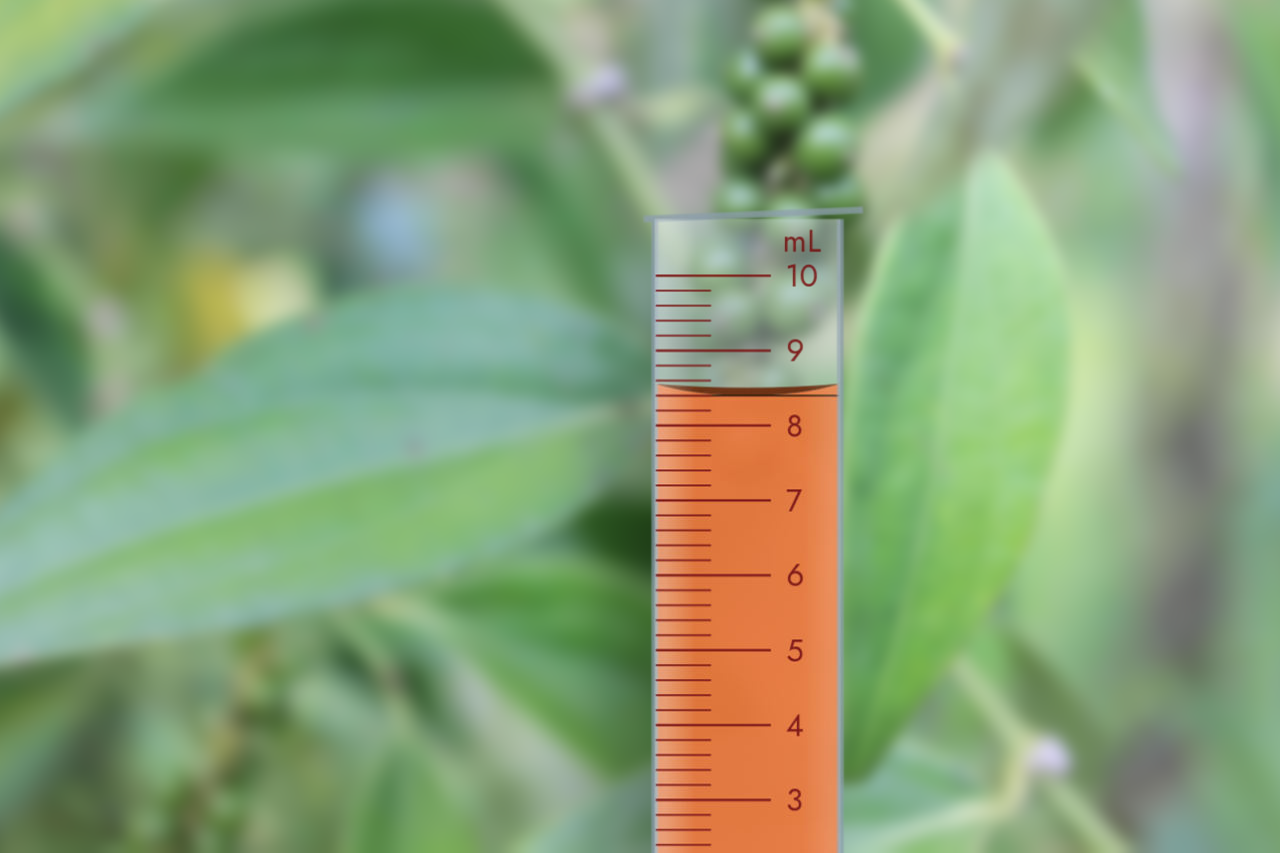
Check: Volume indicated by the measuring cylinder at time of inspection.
8.4 mL
